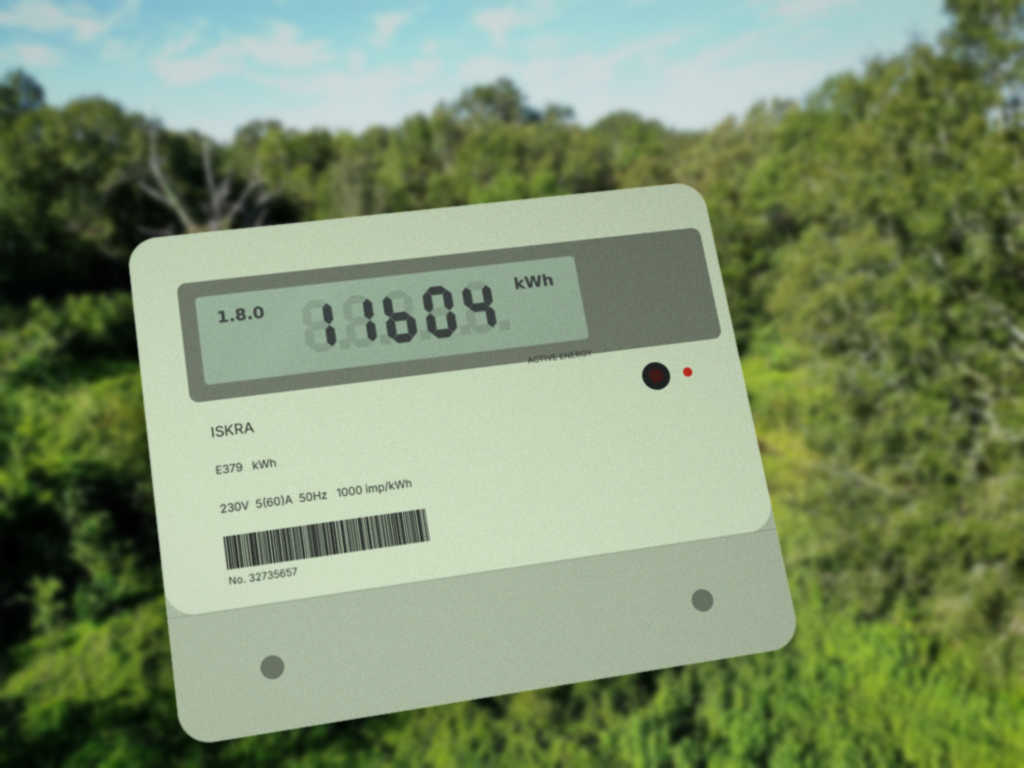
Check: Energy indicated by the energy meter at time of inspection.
11604 kWh
